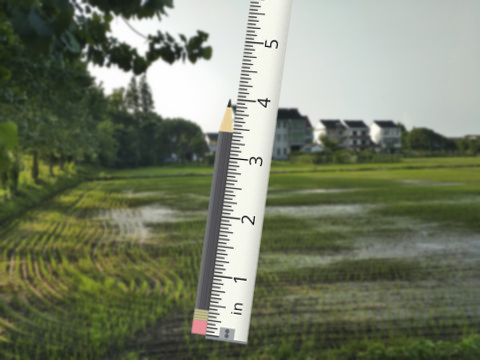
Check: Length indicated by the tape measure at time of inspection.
4 in
